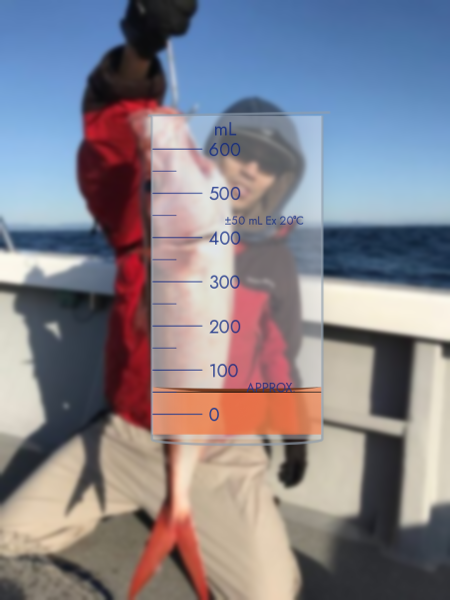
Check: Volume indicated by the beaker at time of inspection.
50 mL
